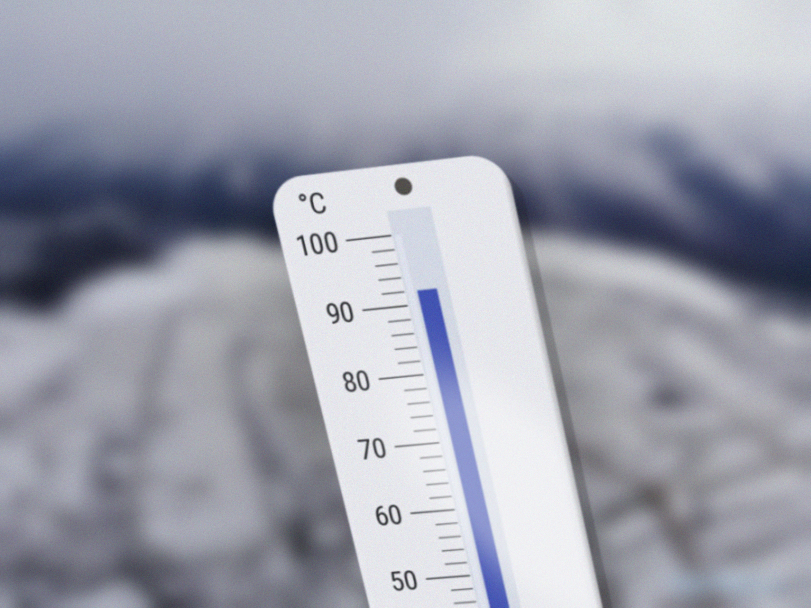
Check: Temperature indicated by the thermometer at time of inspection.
92 °C
